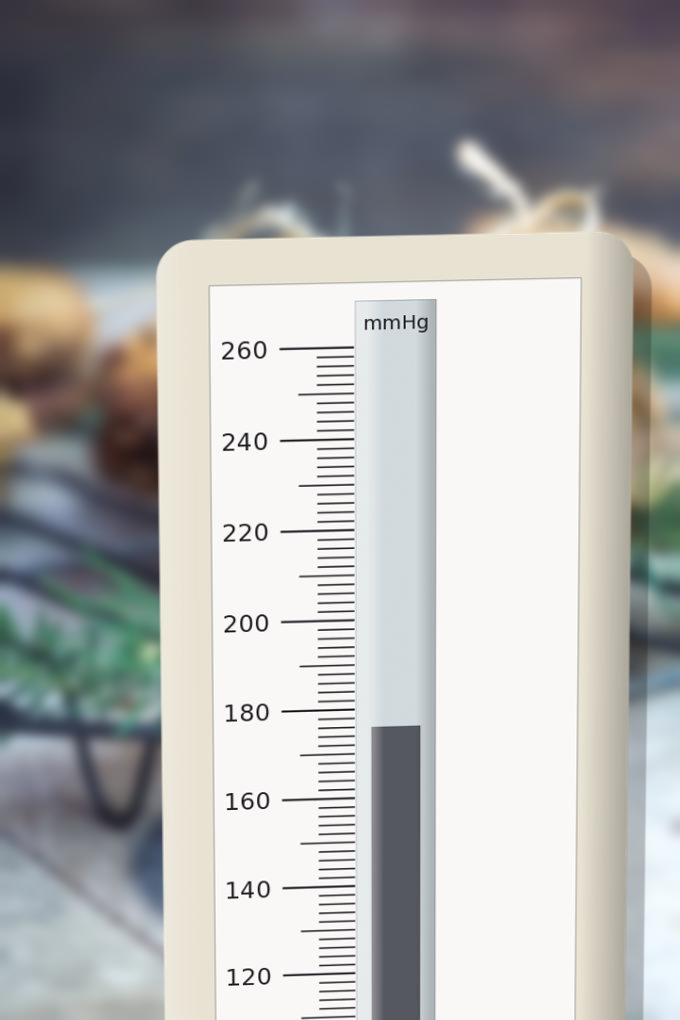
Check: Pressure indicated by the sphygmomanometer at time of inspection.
176 mmHg
